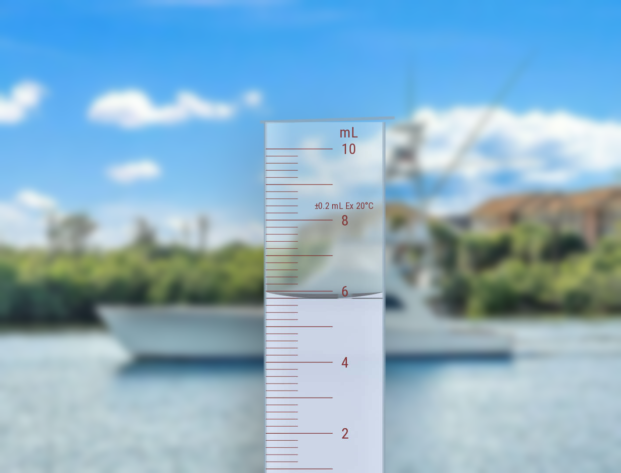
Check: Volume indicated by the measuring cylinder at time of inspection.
5.8 mL
